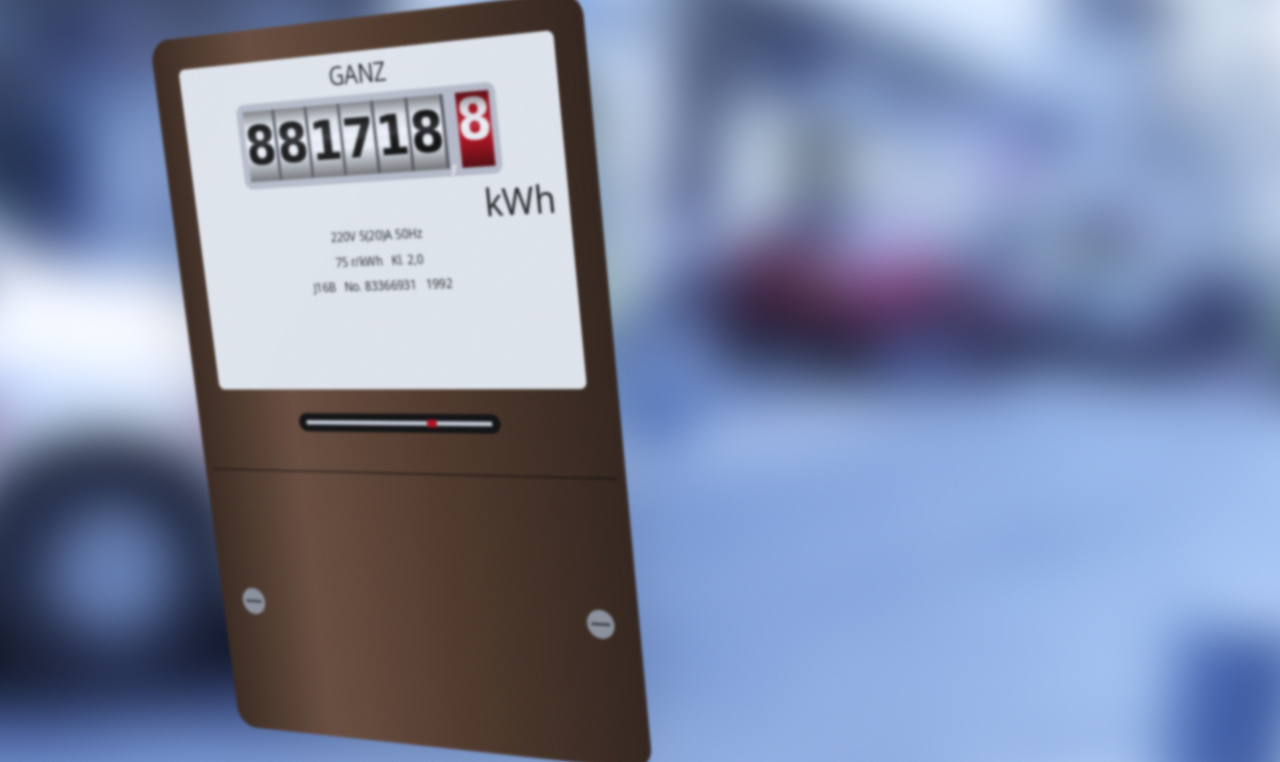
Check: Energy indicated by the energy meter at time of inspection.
881718.8 kWh
